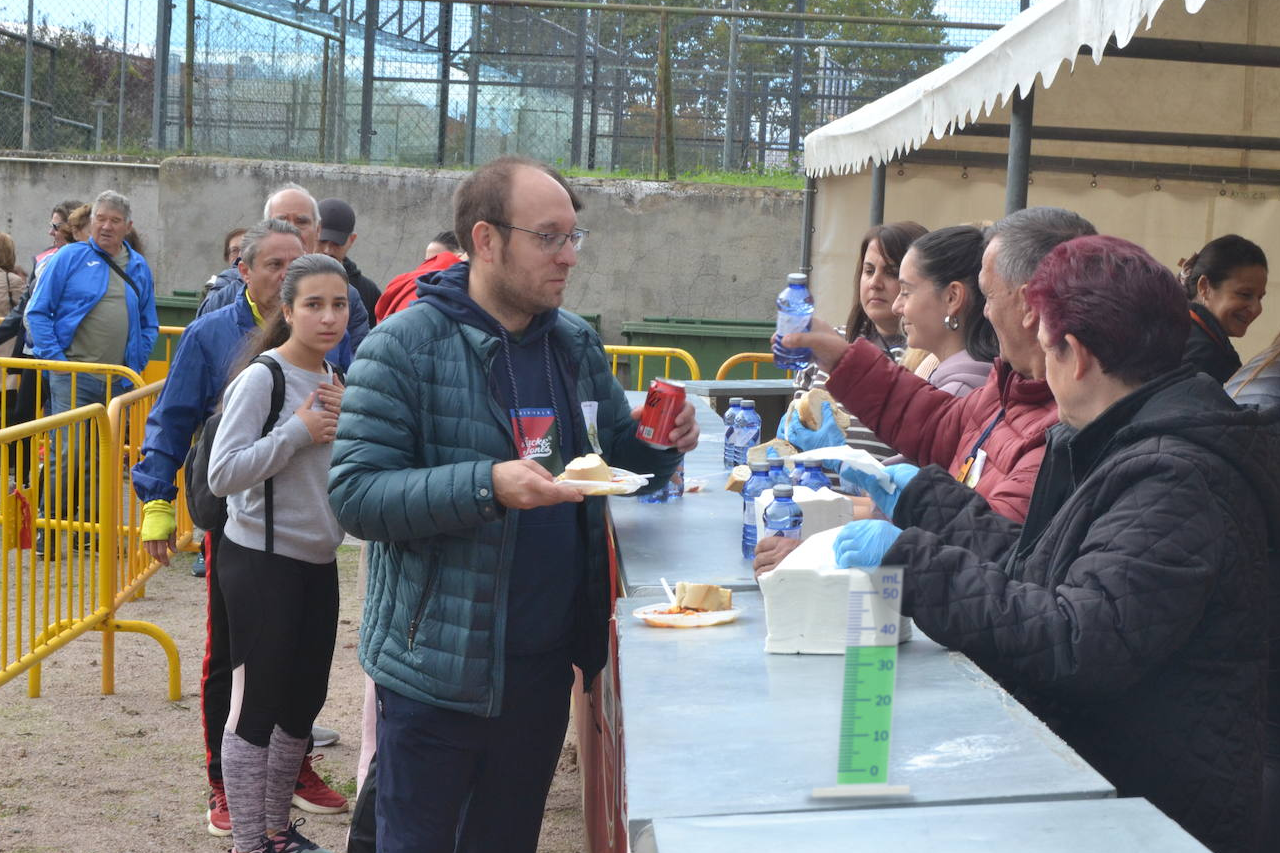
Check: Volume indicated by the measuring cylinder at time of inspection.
35 mL
